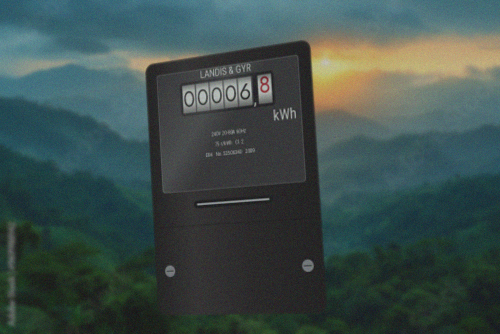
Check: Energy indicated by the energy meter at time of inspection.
6.8 kWh
